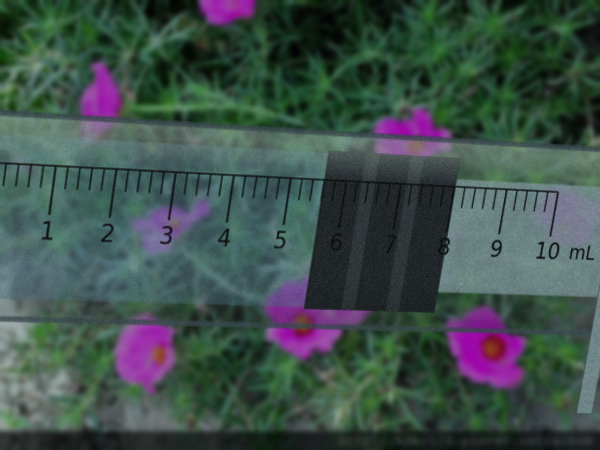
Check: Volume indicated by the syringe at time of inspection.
5.6 mL
